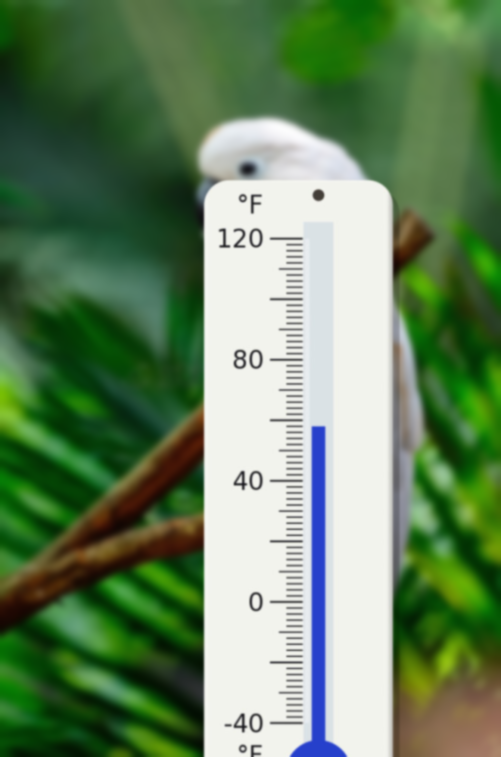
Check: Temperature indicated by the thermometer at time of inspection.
58 °F
